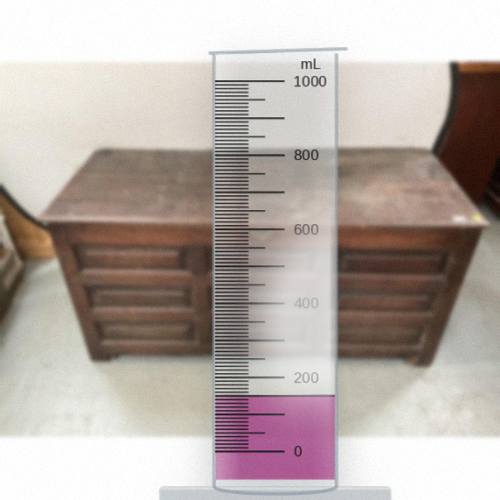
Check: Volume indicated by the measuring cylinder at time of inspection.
150 mL
